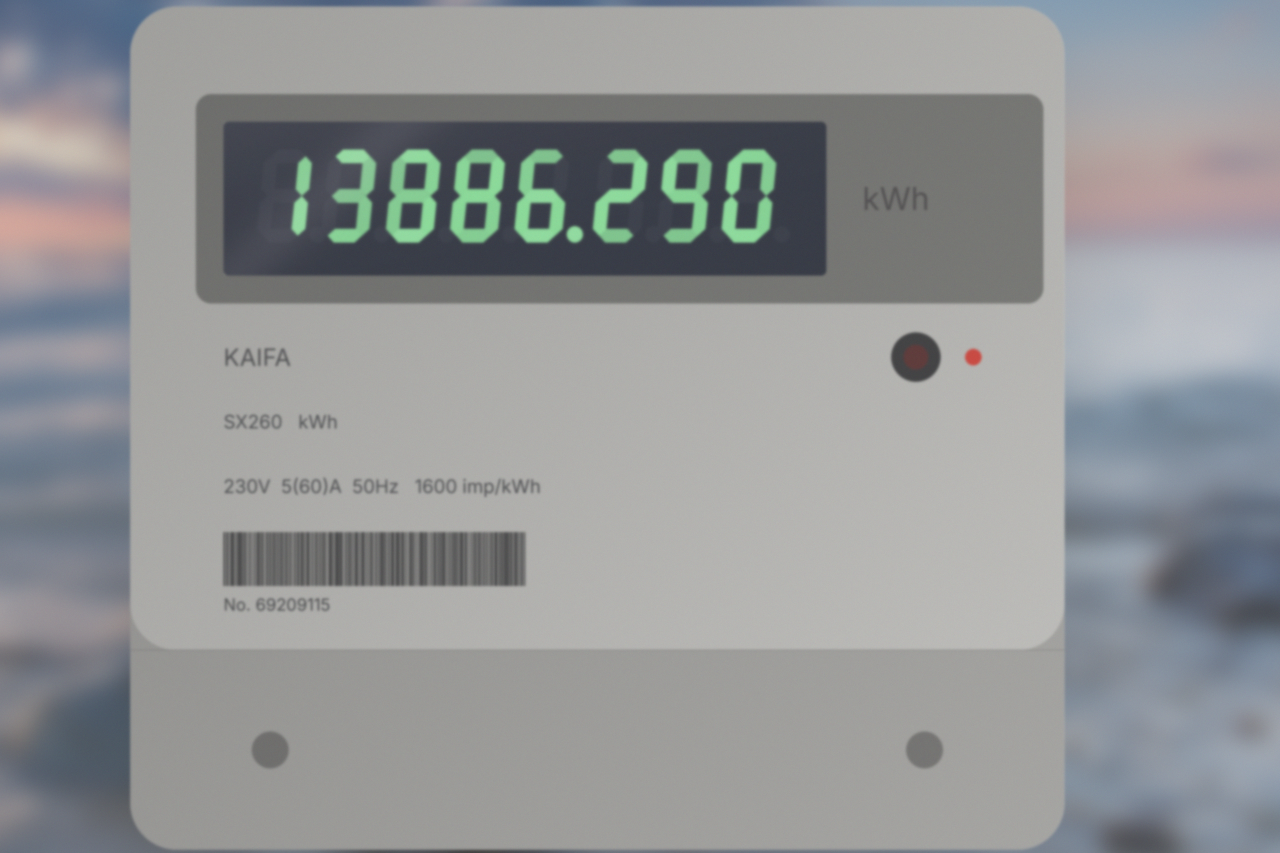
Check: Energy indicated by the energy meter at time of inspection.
13886.290 kWh
